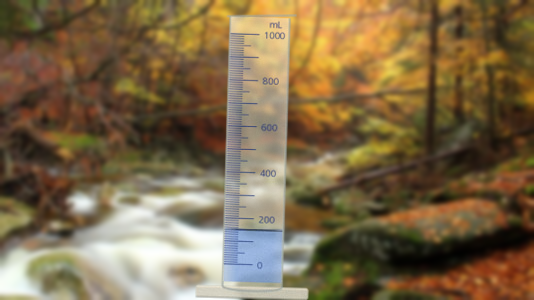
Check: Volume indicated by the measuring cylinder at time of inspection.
150 mL
